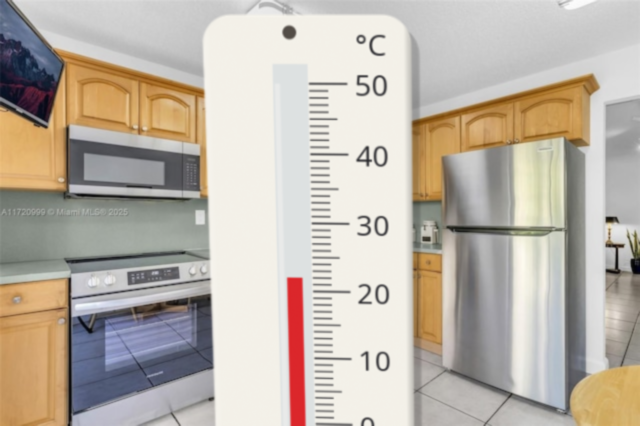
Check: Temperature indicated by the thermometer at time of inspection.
22 °C
